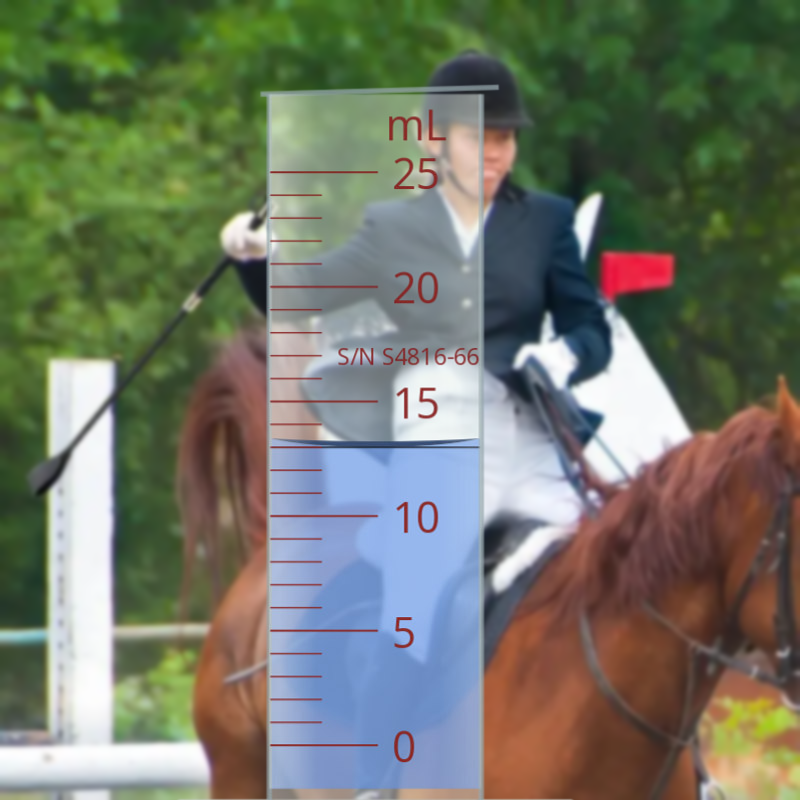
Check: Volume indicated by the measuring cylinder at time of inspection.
13 mL
